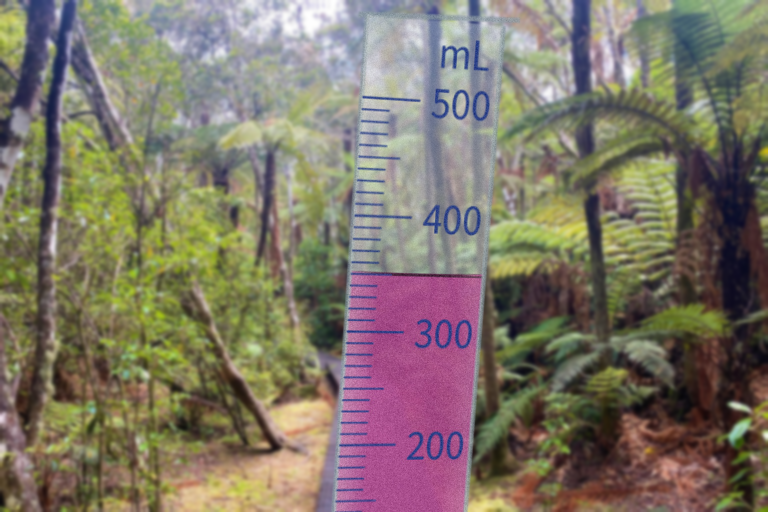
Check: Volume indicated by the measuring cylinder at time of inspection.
350 mL
